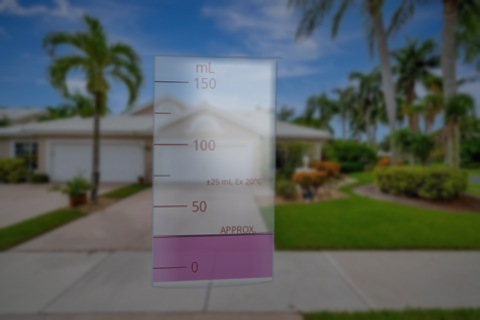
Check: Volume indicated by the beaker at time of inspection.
25 mL
